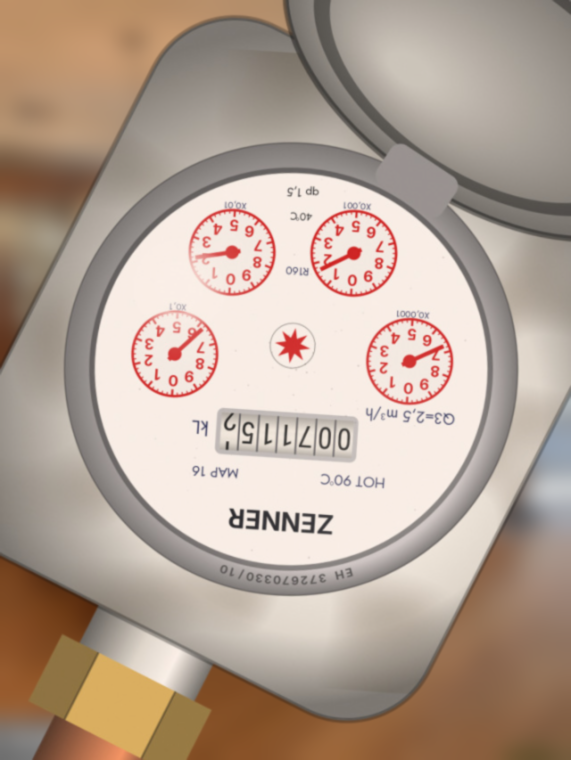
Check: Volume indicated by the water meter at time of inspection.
71151.6216 kL
